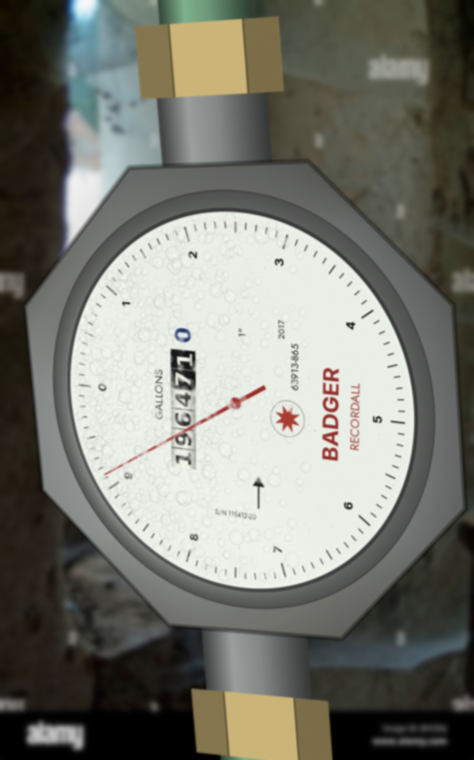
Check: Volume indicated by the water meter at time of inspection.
1964709.1 gal
